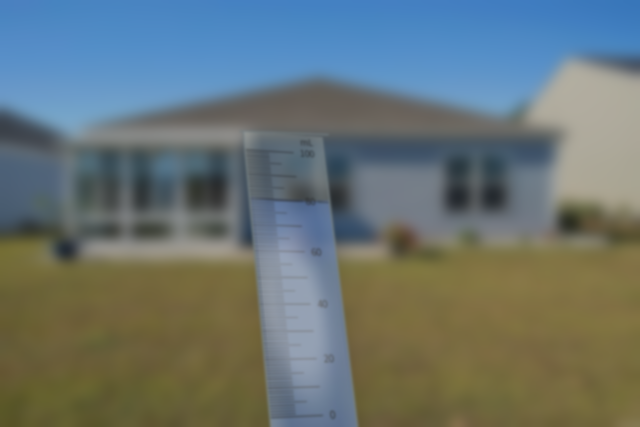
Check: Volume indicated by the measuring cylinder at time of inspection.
80 mL
